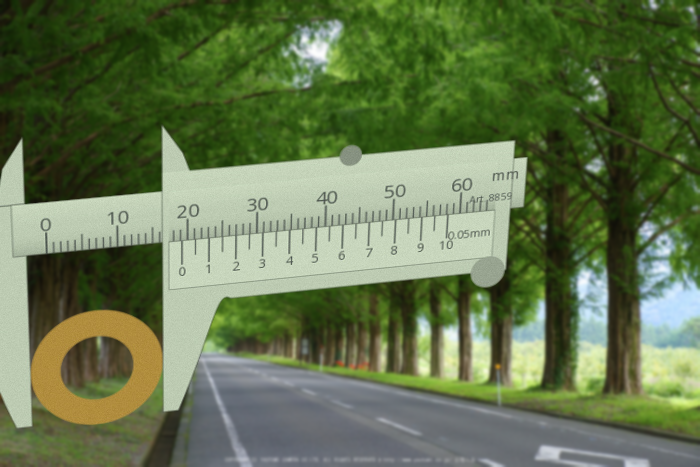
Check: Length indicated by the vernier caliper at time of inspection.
19.2 mm
